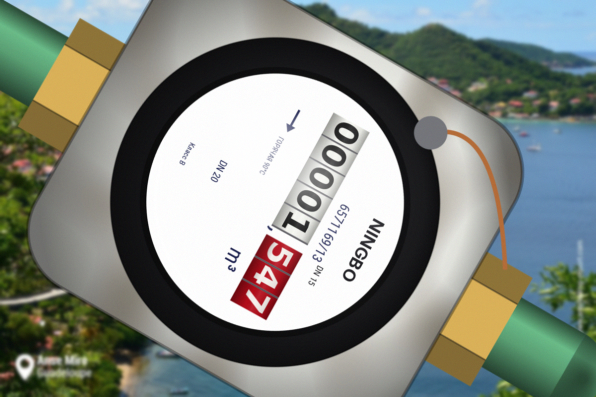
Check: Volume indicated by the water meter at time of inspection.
1.547 m³
